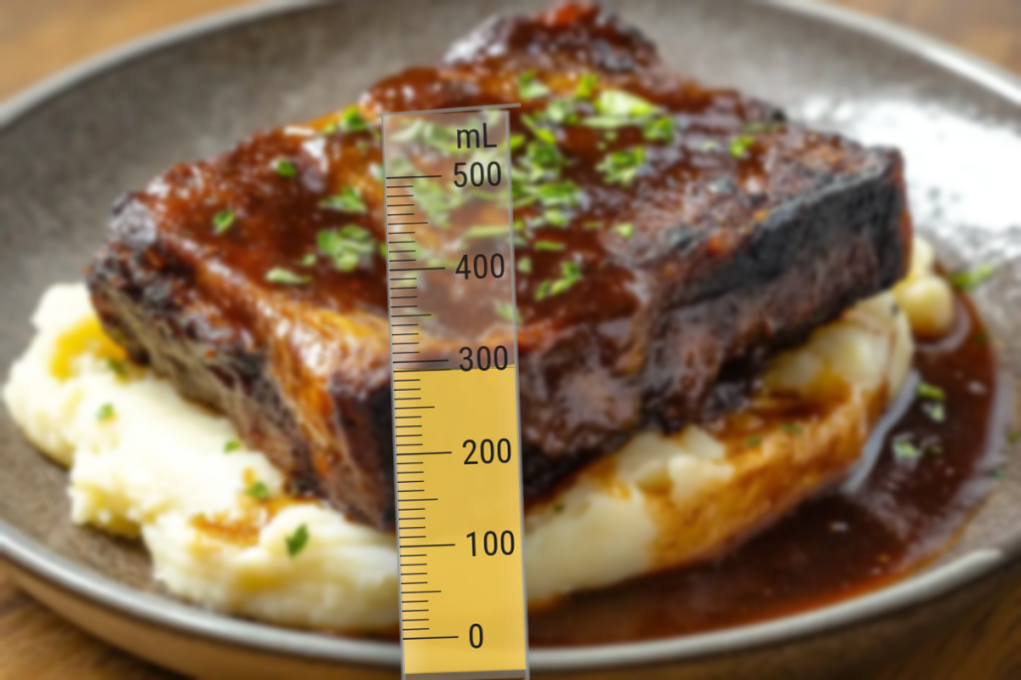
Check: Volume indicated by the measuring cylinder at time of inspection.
290 mL
